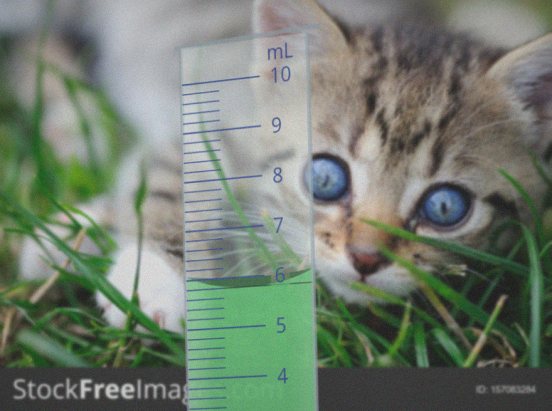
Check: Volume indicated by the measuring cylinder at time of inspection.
5.8 mL
